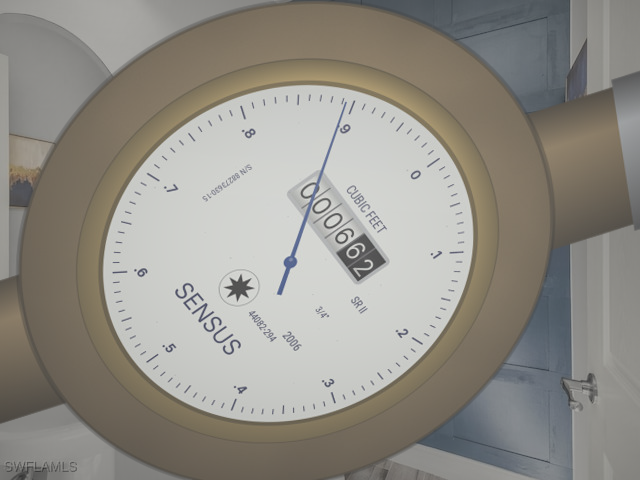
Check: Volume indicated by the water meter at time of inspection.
661.89 ft³
